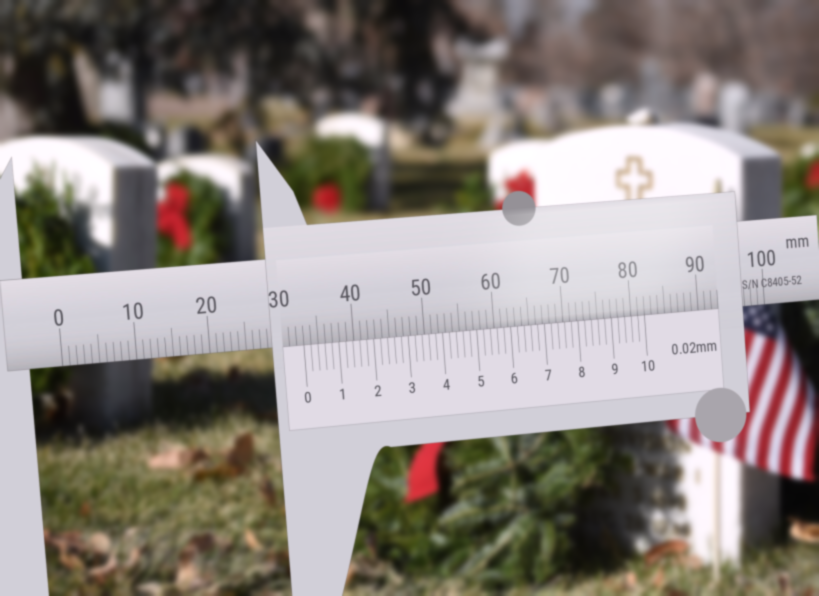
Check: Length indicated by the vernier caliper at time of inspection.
33.0 mm
